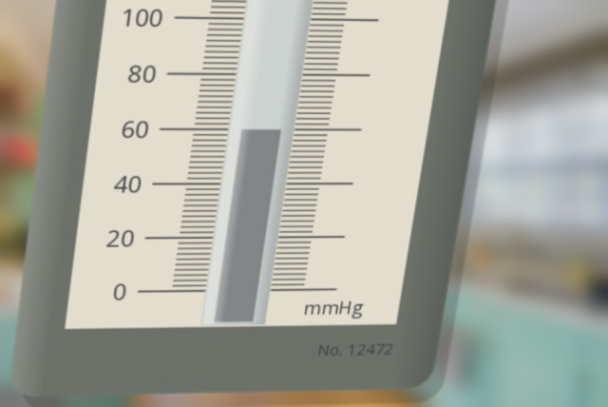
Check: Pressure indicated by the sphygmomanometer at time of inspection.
60 mmHg
